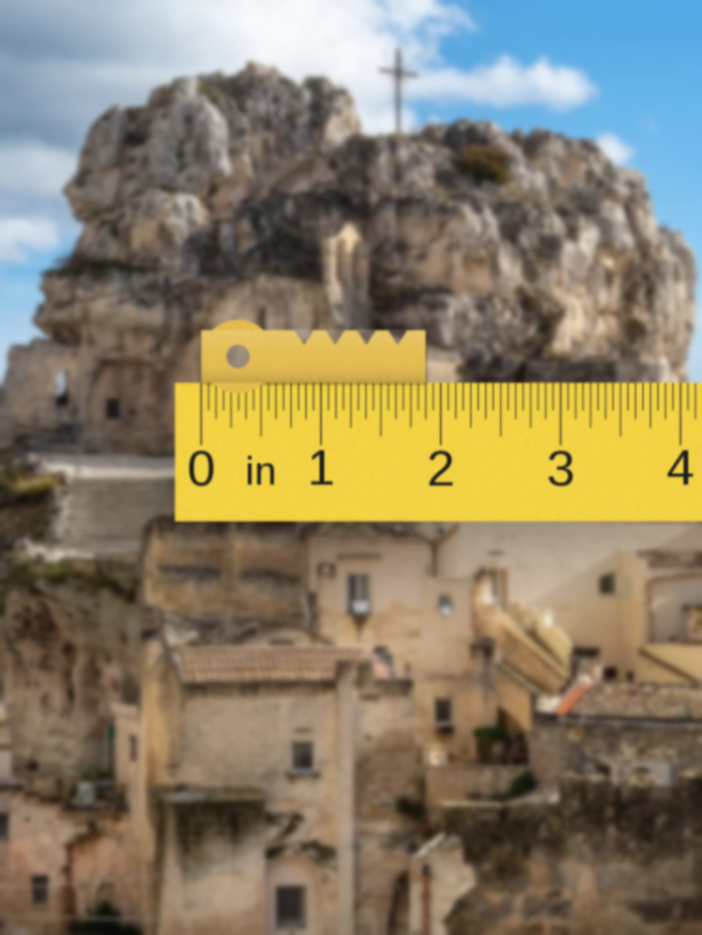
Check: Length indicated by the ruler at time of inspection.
1.875 in
